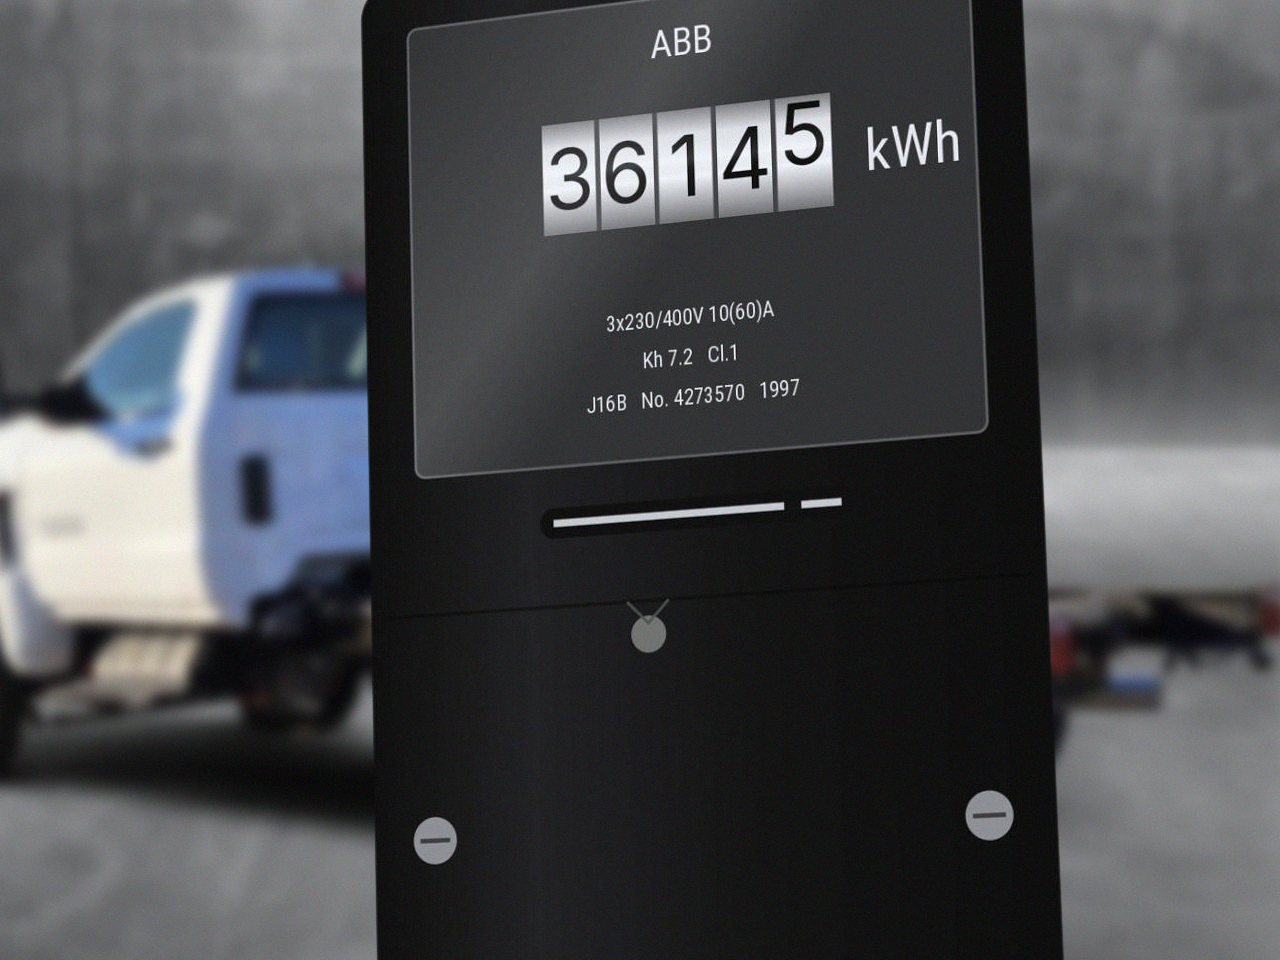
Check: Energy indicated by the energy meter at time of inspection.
36145 kWh
